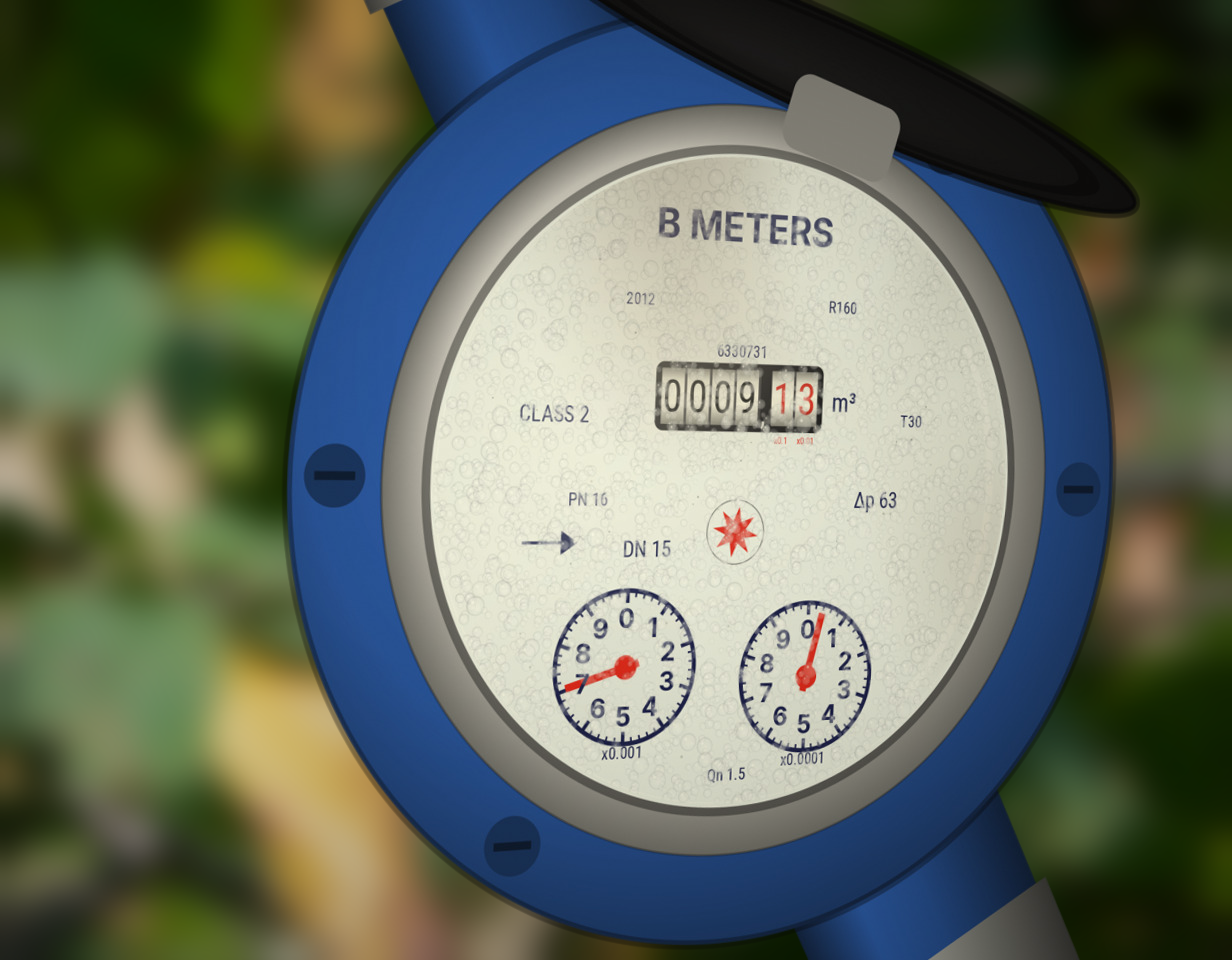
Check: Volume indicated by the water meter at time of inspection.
9.1370 m³
